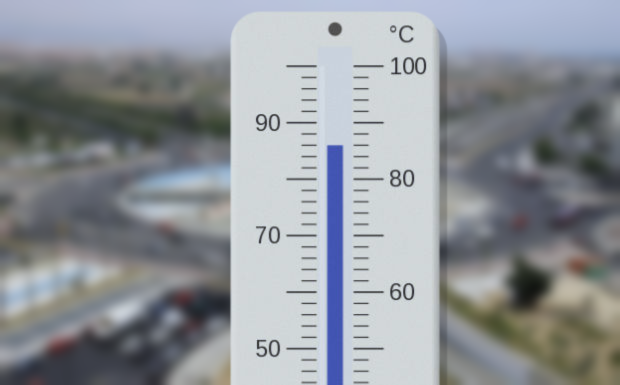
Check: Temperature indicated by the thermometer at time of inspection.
86 °C
